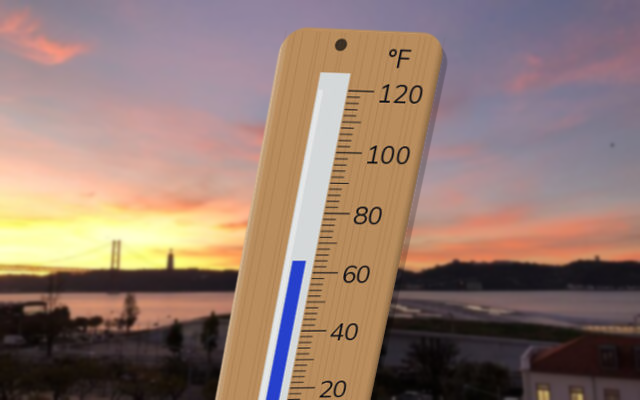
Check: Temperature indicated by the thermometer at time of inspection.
64 °F
